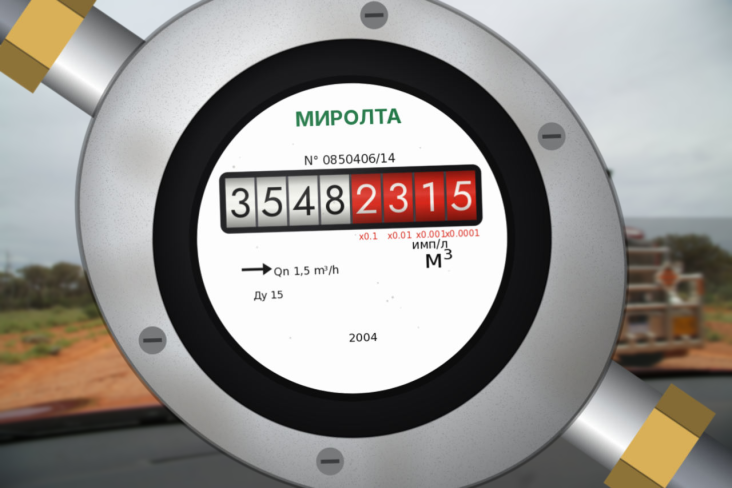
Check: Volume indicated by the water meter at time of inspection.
3548.2315 m³
